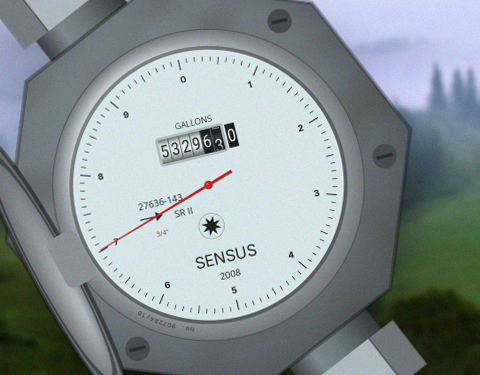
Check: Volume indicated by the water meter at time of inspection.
5329627.0 gal
